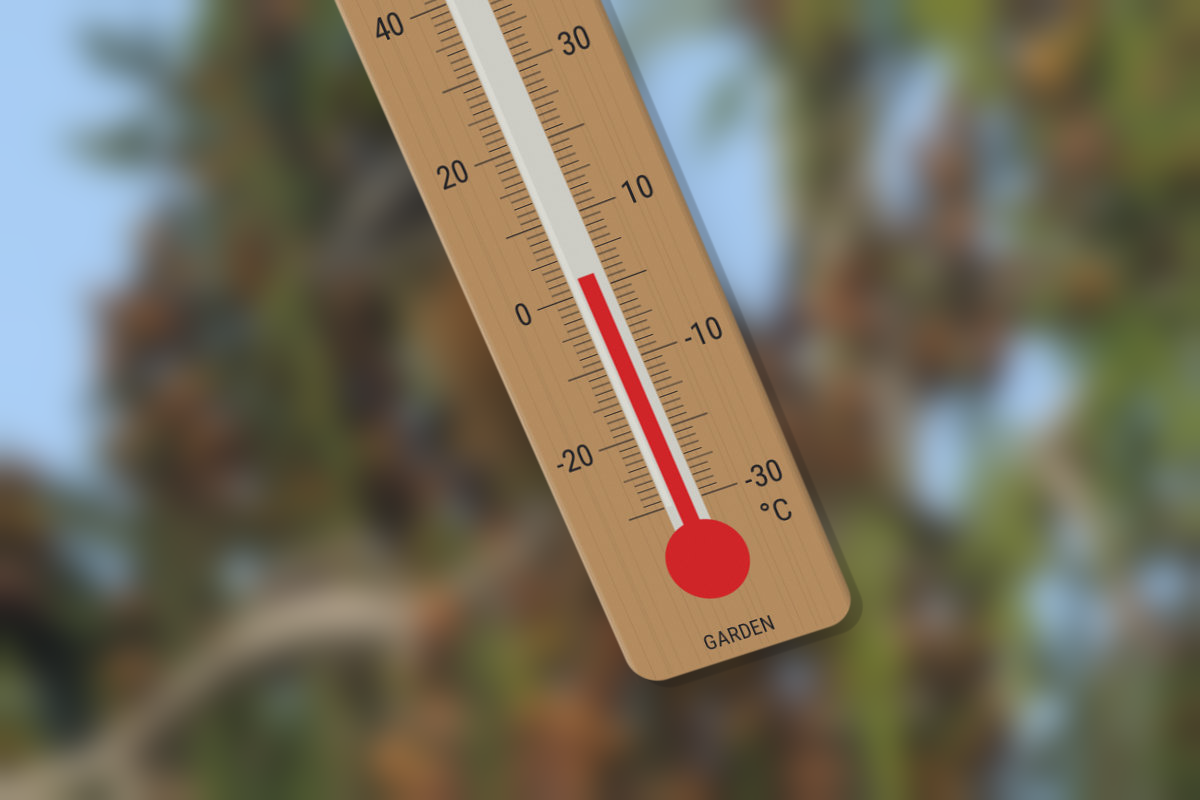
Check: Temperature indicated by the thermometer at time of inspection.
2 °C
